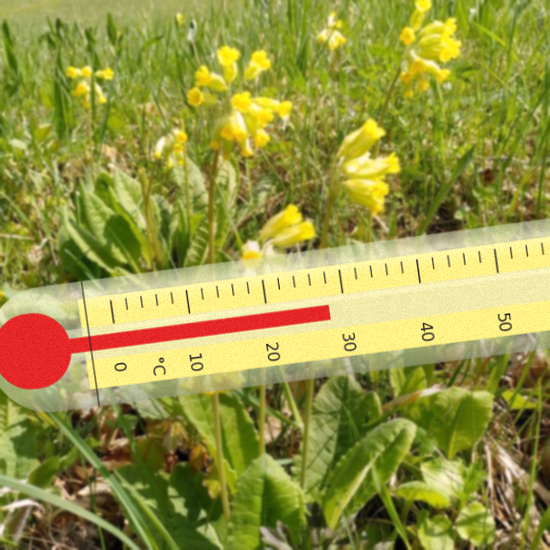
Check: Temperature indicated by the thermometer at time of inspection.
28 °C
